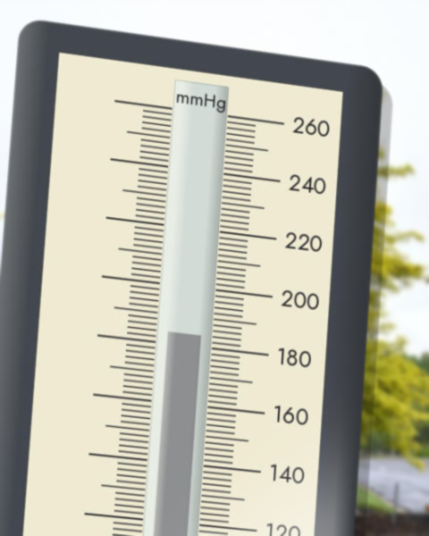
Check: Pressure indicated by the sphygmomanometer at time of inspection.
184 mmHg
